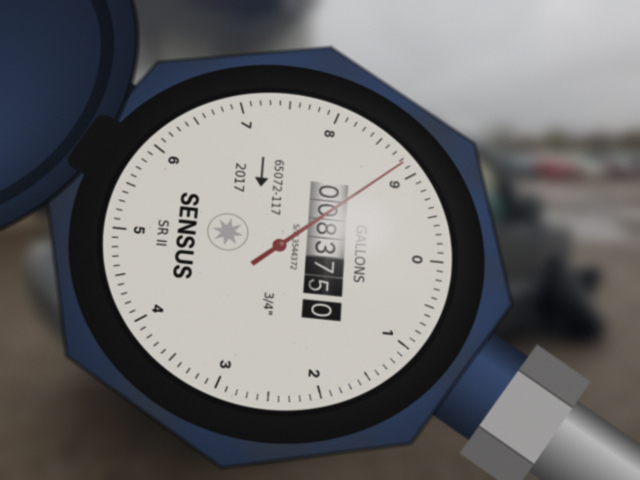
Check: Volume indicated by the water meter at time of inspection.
83748.8 gal
